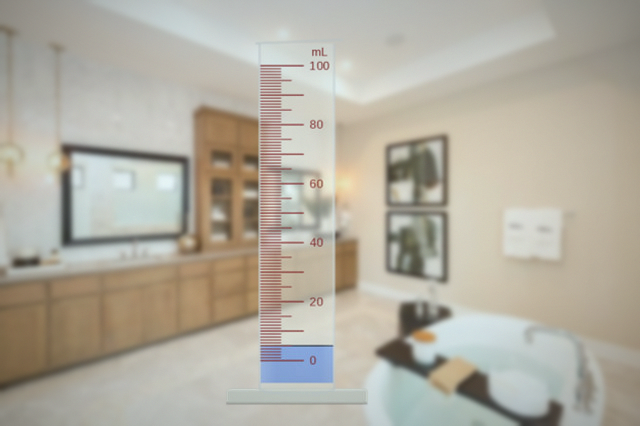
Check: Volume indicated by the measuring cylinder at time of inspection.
5 mL
